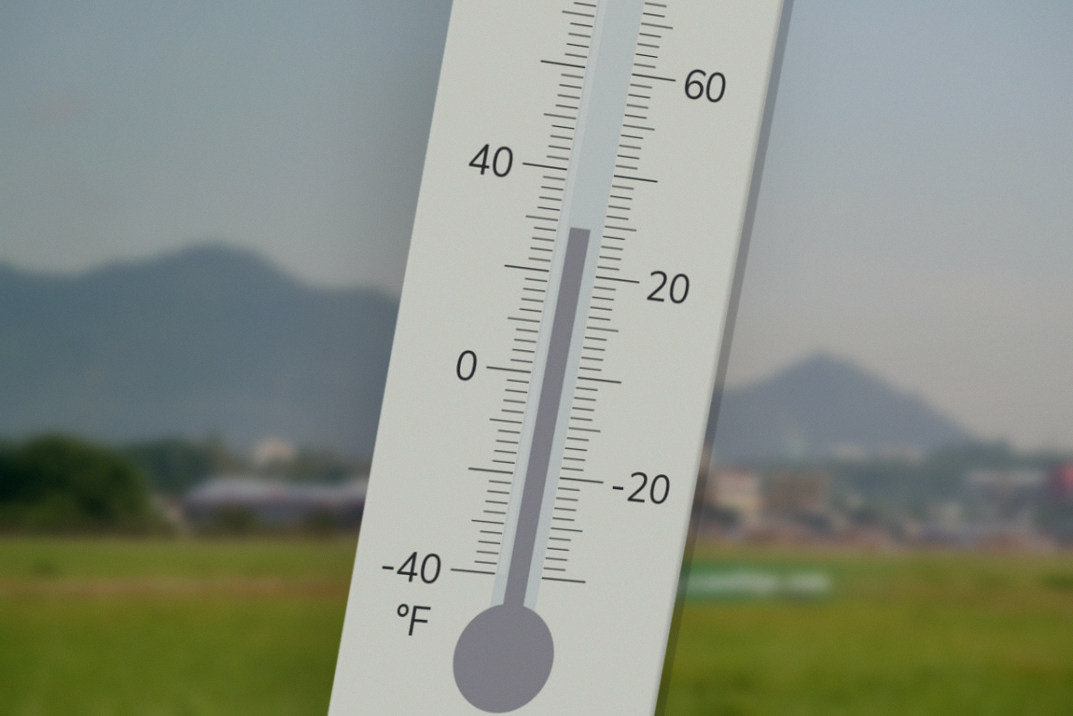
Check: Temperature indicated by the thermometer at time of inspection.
29 °F
